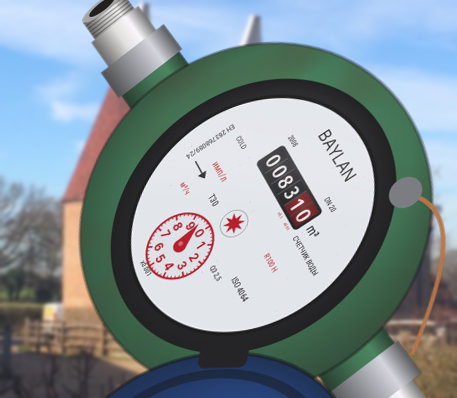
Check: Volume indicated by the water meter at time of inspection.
83.099 m³
